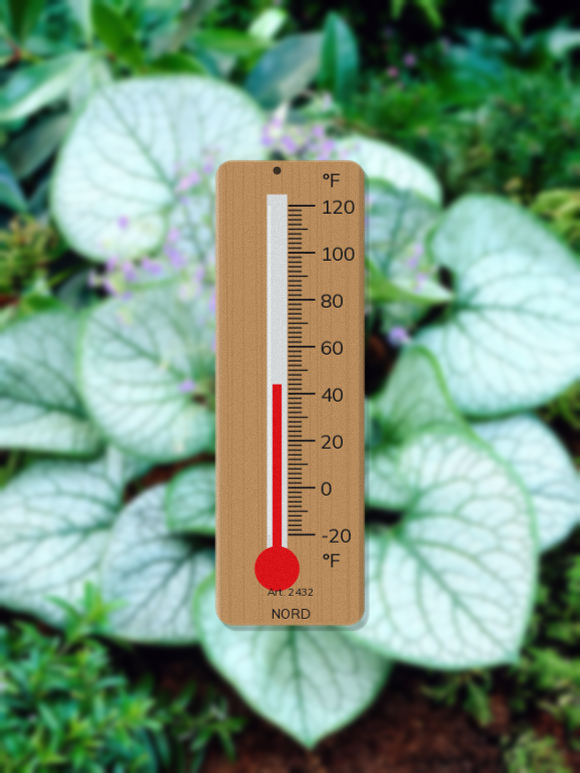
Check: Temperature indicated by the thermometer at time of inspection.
44 °F
